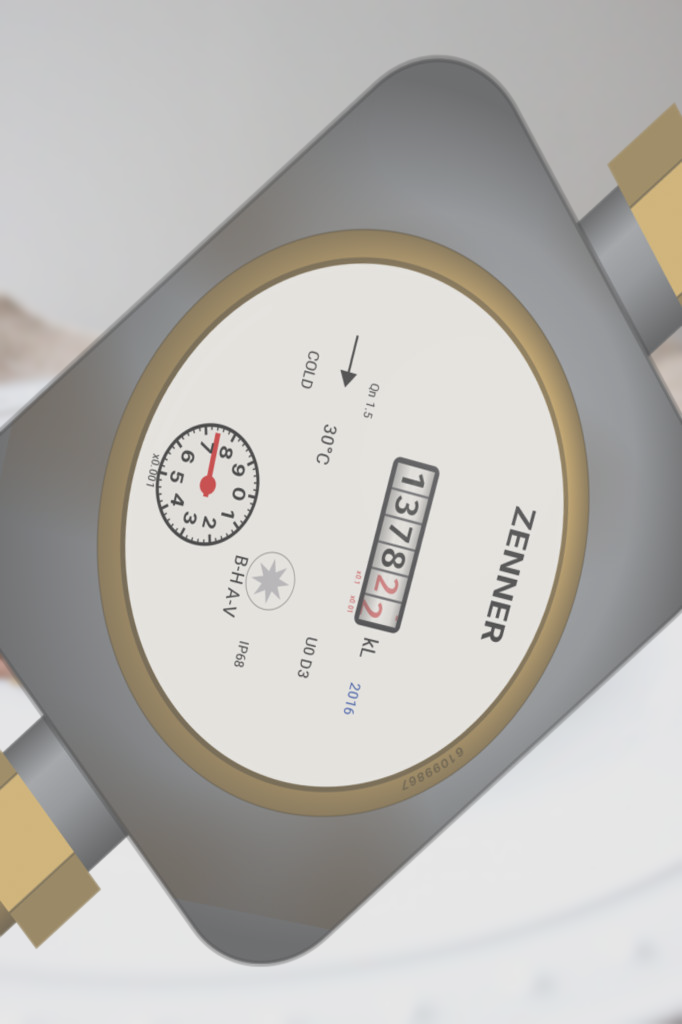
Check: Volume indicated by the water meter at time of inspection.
1378.217 kL
